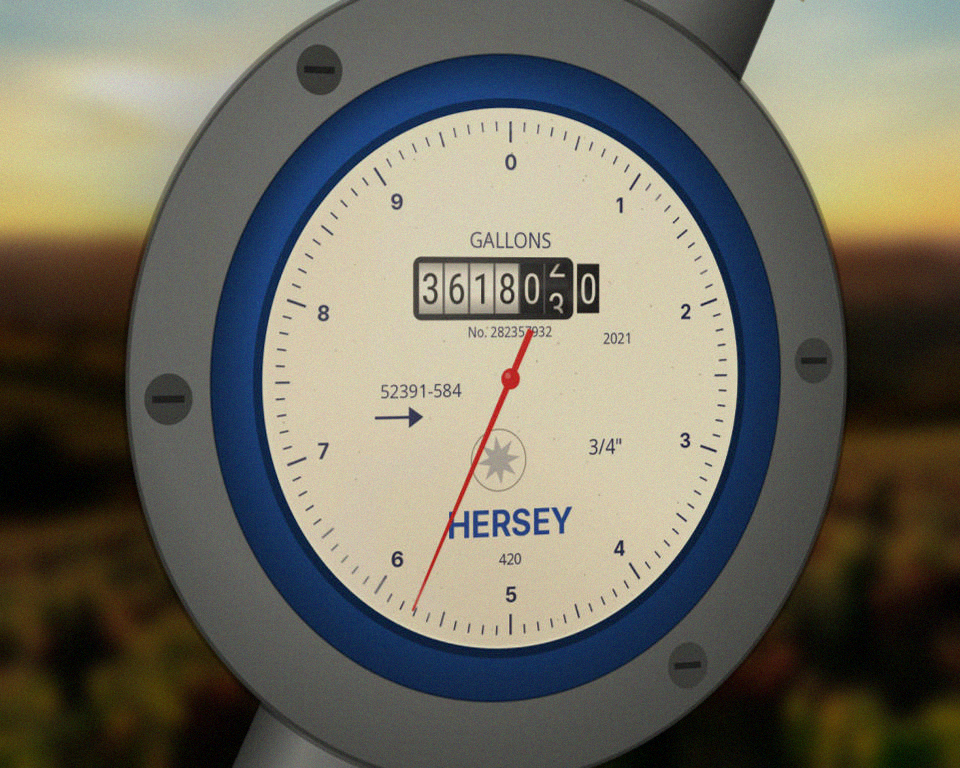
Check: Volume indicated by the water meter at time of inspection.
3618025.7 gal
